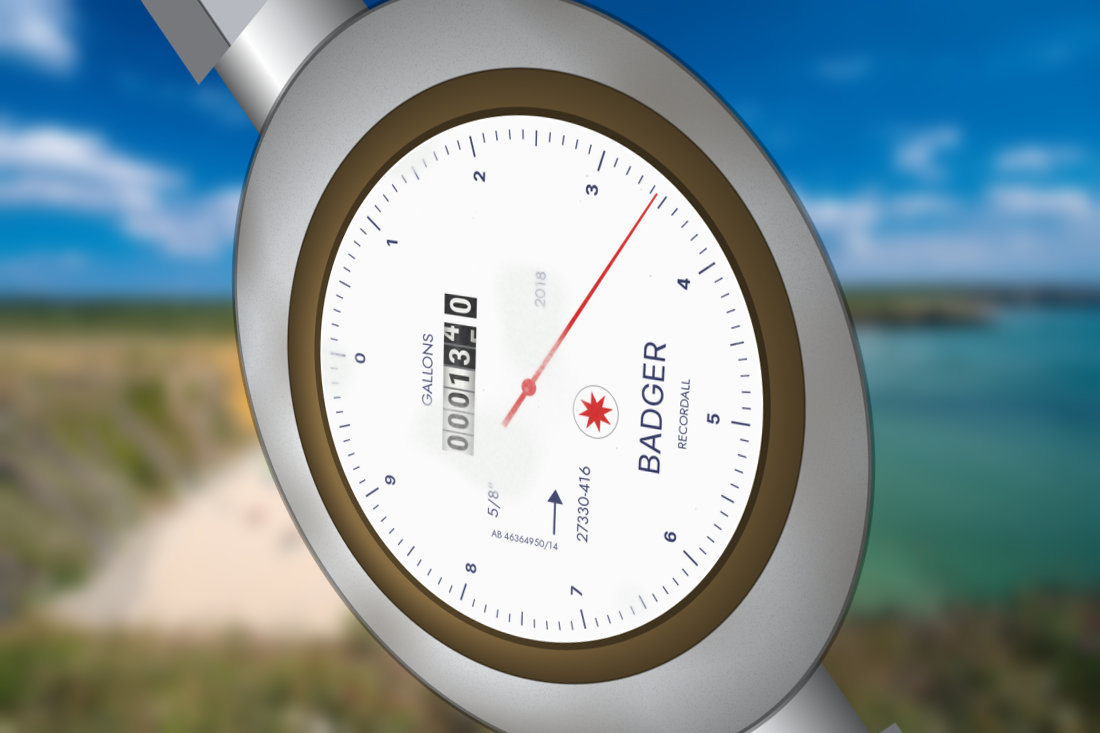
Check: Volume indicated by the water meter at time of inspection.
1343.4 gal
